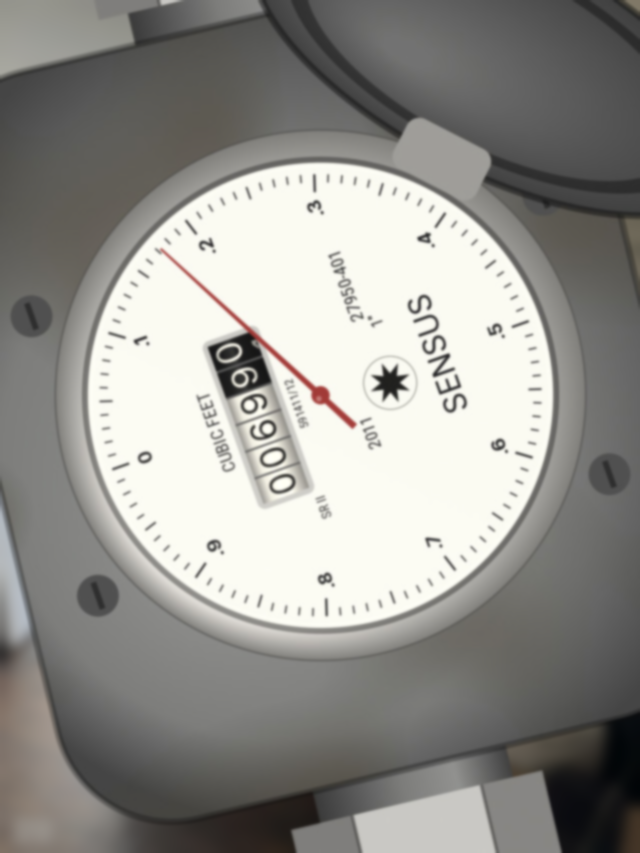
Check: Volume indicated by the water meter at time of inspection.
6990.17 ft³
